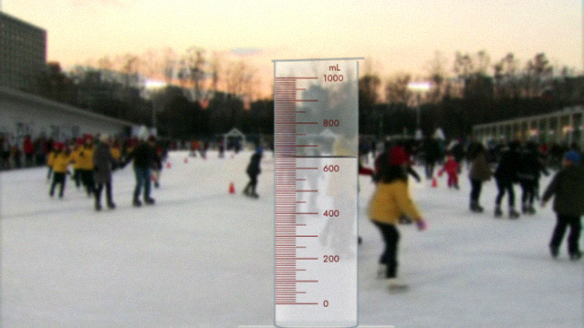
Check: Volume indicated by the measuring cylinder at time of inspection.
650 mL
